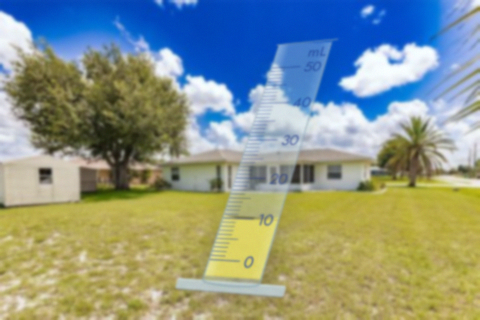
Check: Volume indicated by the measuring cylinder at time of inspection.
10 mL
